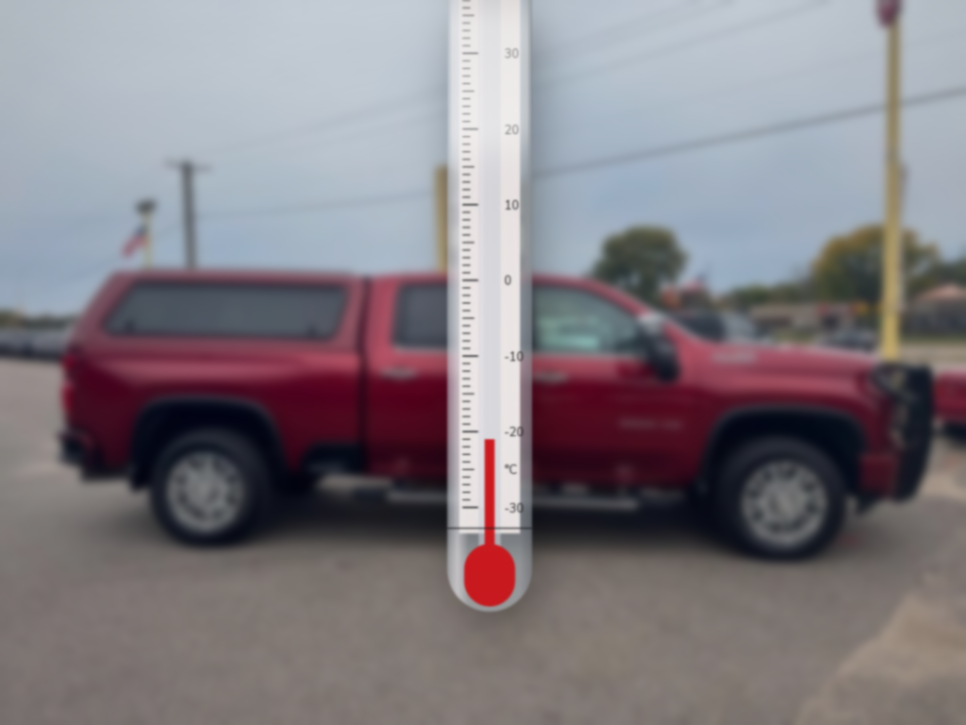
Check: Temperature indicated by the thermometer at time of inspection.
-21 °C
